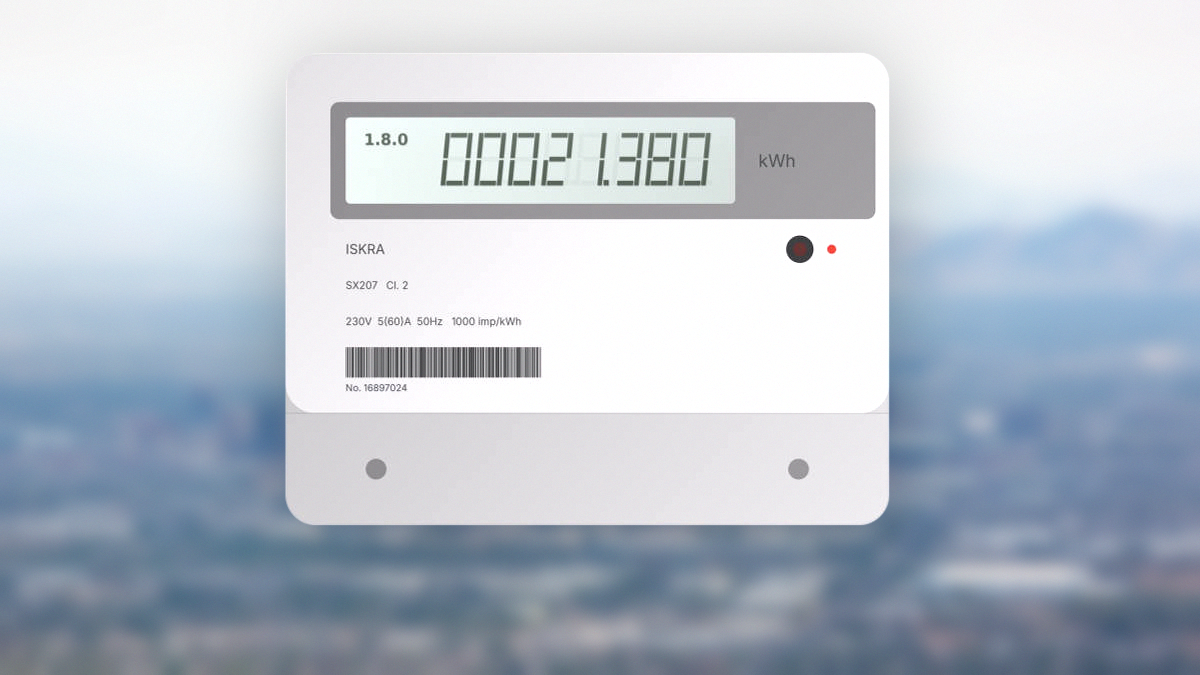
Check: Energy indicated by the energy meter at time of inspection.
21.380 kWh
